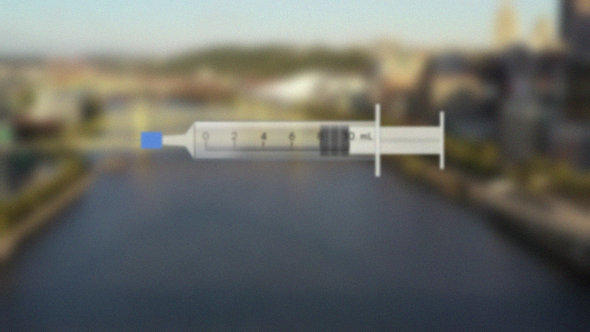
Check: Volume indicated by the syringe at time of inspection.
8 mL
